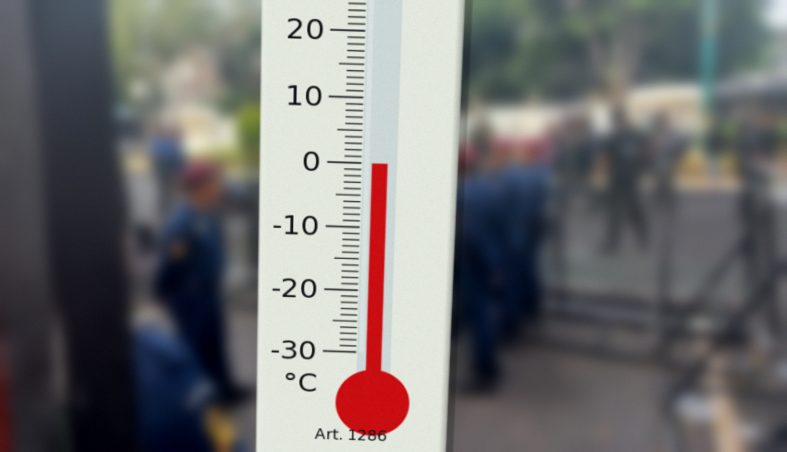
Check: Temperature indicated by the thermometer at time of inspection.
0 °C
